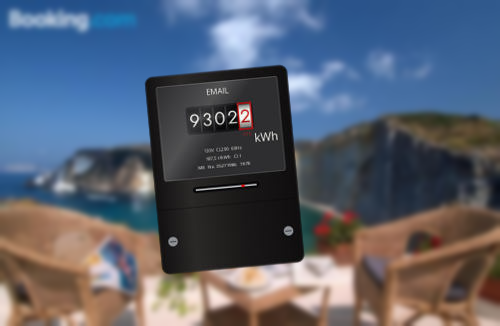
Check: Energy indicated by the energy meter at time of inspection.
9302.2 kWh
